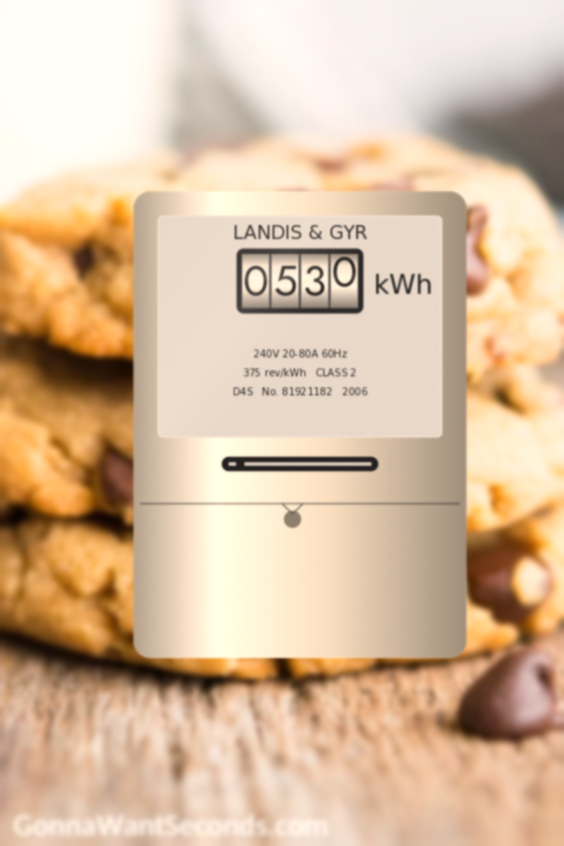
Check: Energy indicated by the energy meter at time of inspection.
530 kWh
